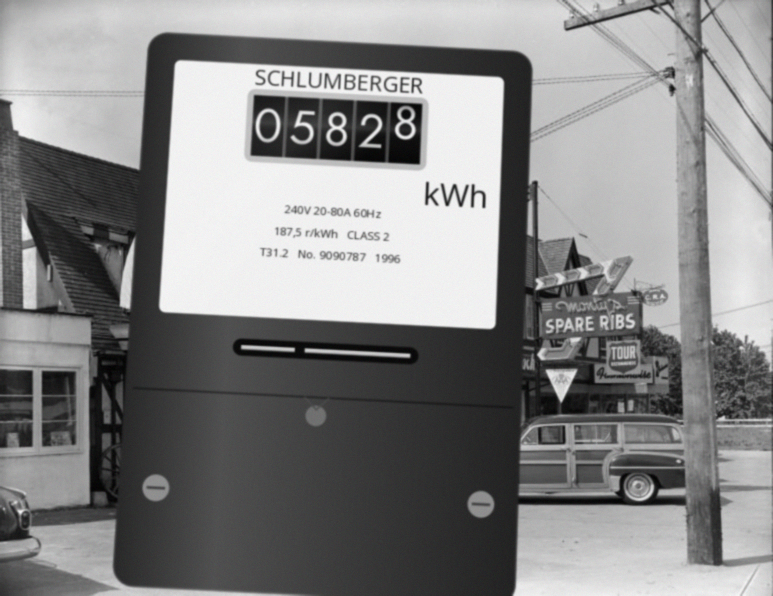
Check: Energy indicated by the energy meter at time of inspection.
5828 kWh
